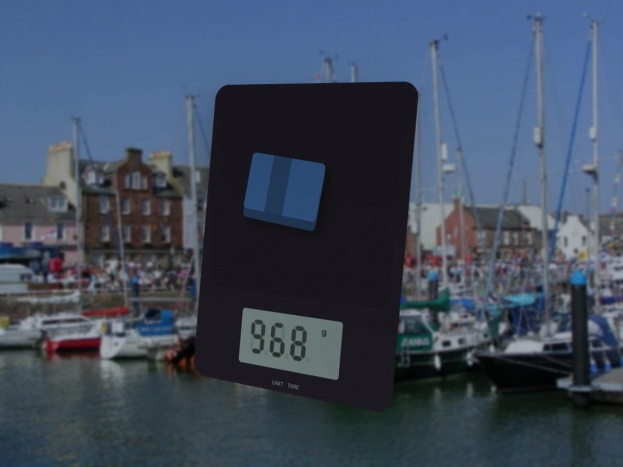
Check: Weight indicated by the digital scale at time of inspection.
968 g
